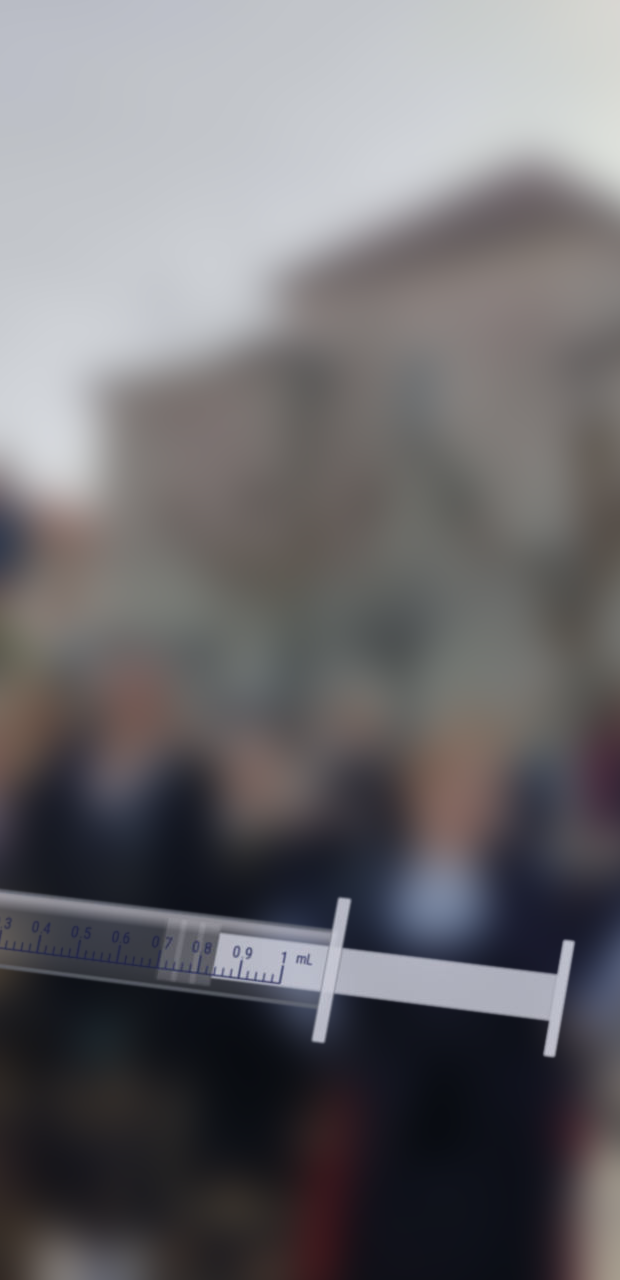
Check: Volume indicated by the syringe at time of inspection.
0.7 mL
